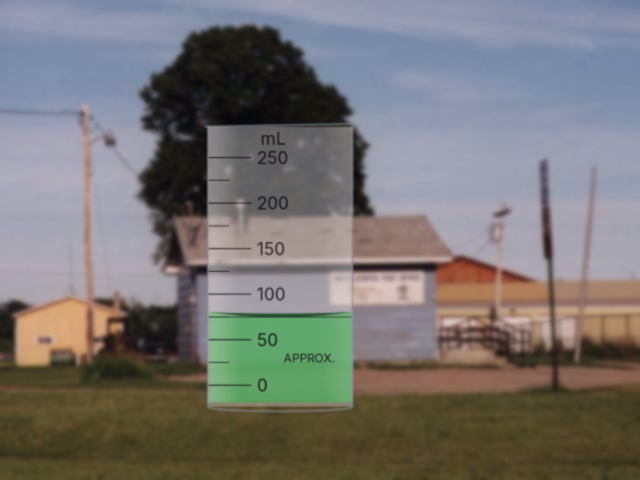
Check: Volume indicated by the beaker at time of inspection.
75 mL
